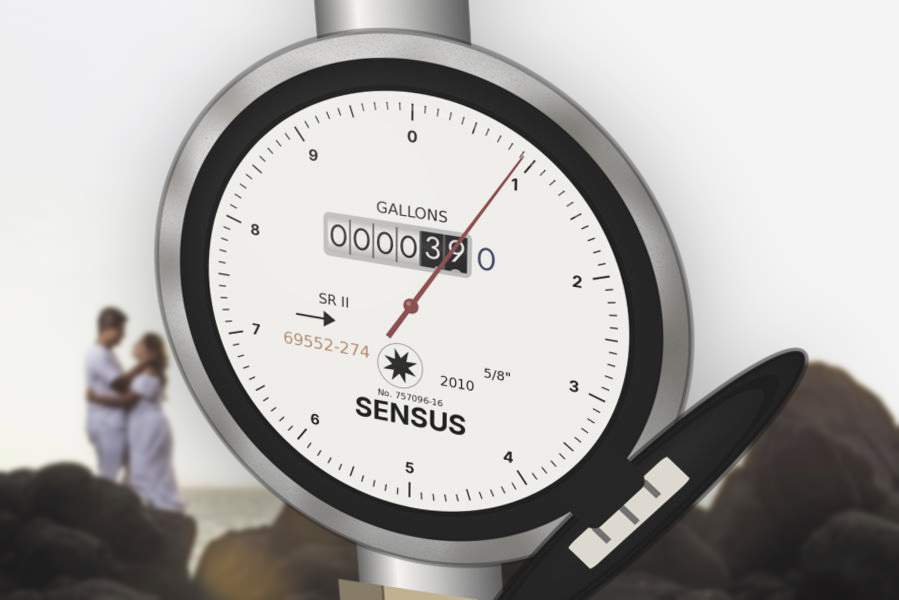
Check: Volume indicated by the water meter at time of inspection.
390.9 gal
